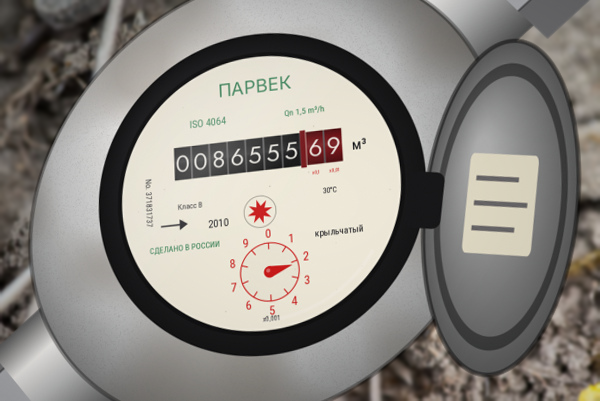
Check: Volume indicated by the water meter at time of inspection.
86555.692 m³
